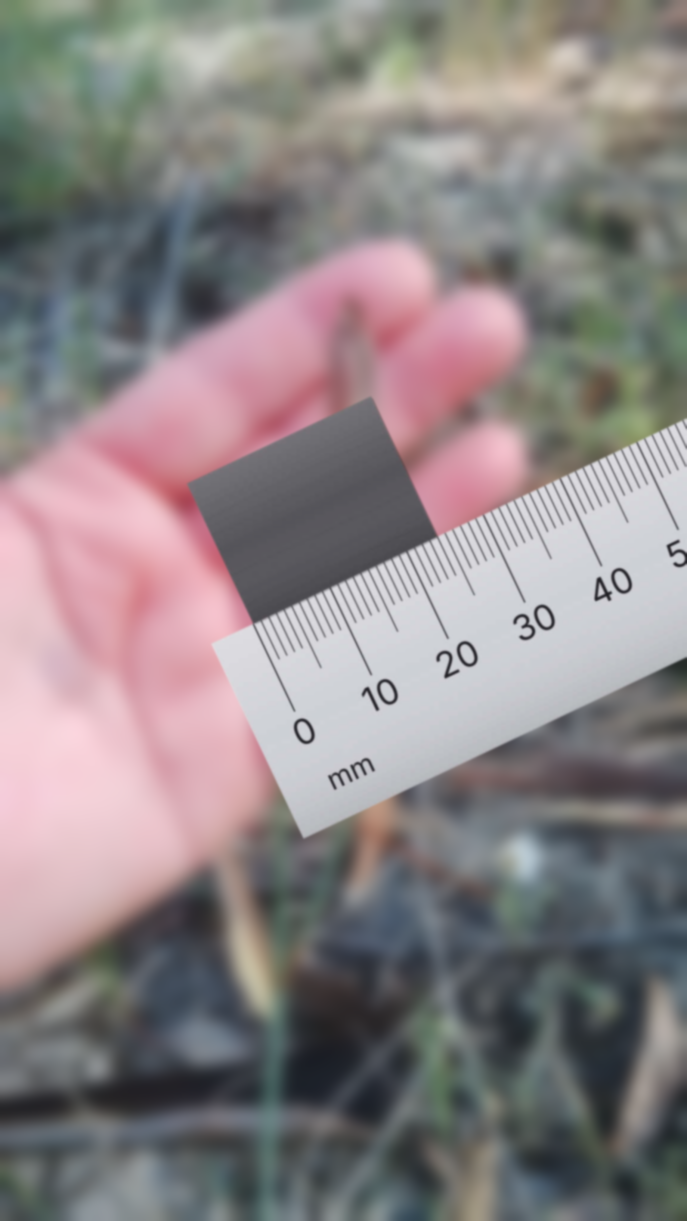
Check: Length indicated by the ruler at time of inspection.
24 mm
